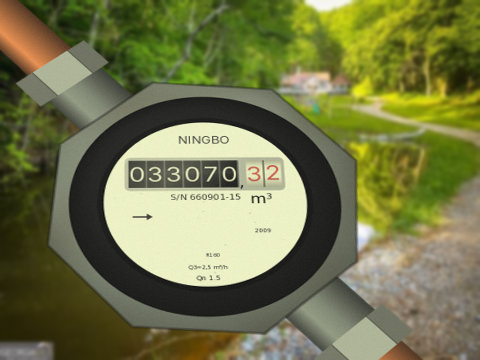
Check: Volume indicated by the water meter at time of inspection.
33070.32 m³
